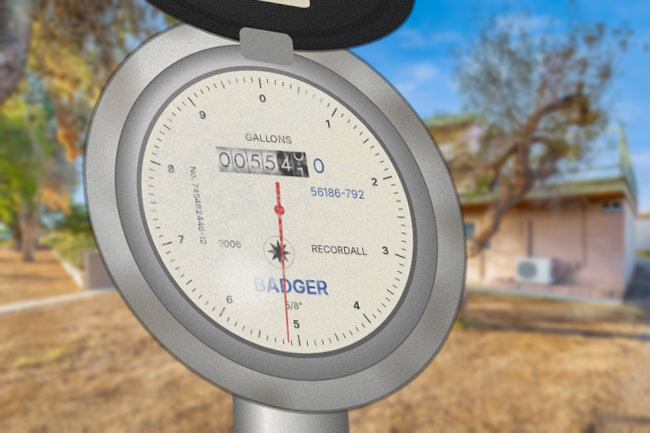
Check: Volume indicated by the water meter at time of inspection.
55405.1 gal
